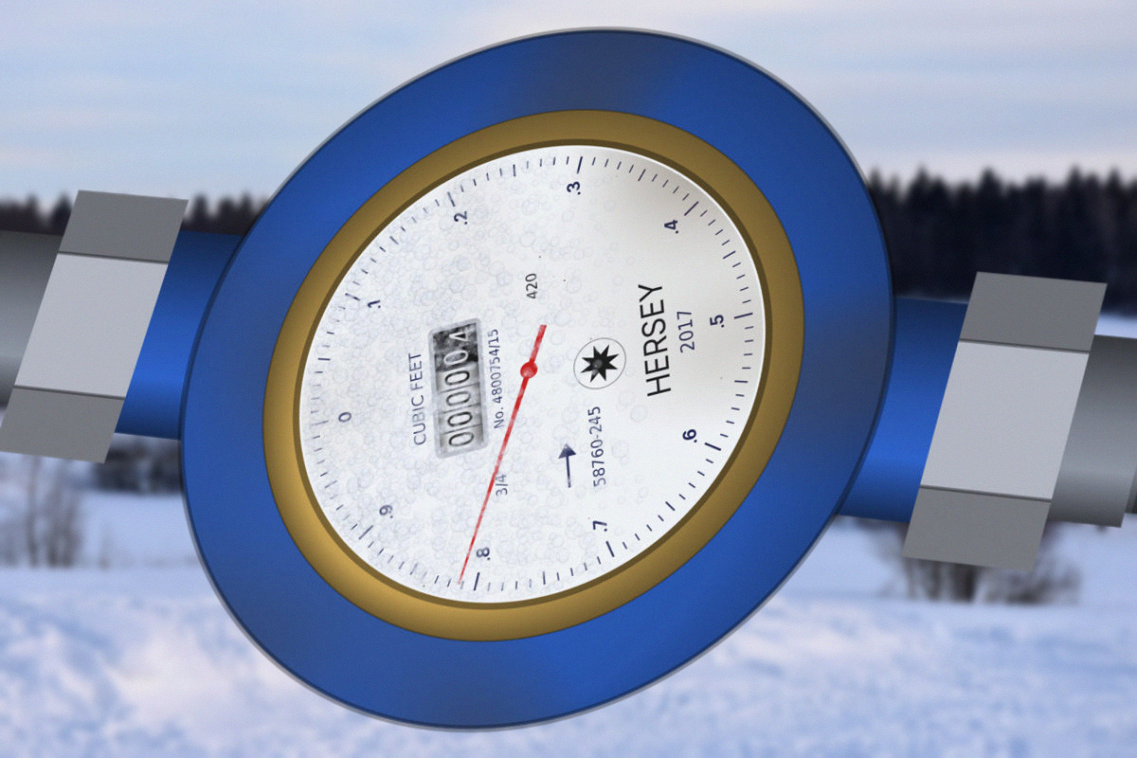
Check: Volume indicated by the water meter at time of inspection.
3.81 ft³
